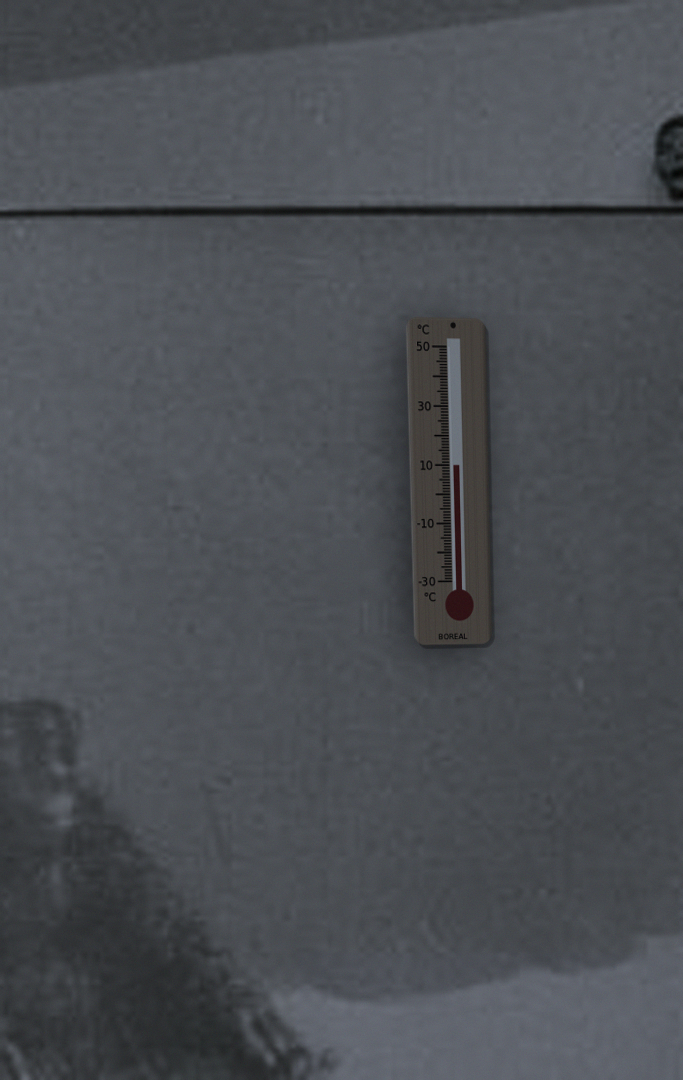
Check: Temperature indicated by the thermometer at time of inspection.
10 °C
